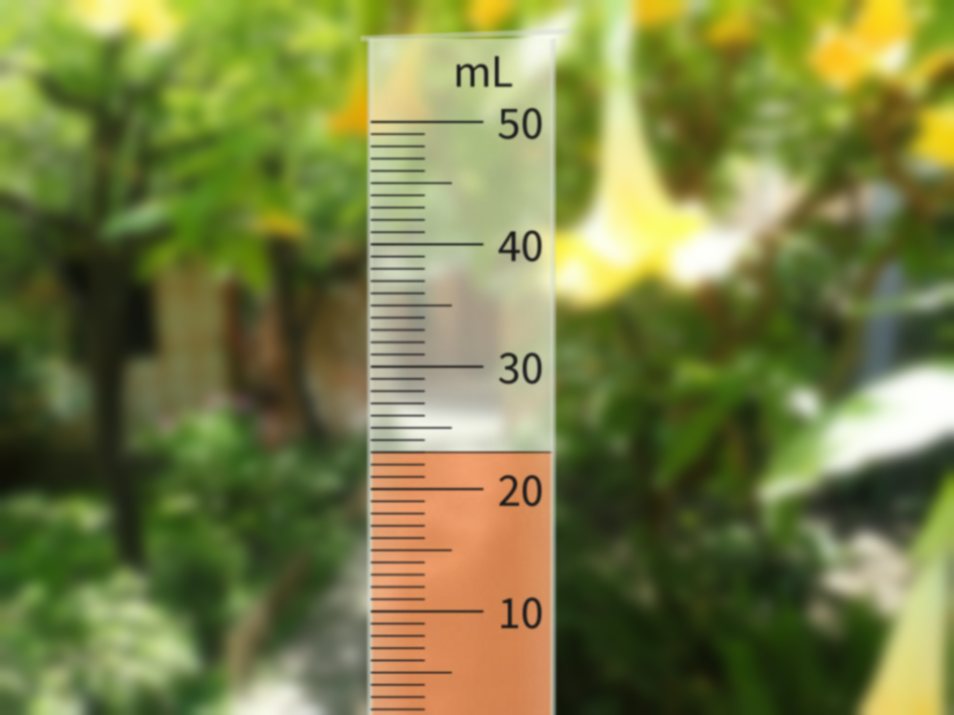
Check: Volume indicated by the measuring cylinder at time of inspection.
23 mL
